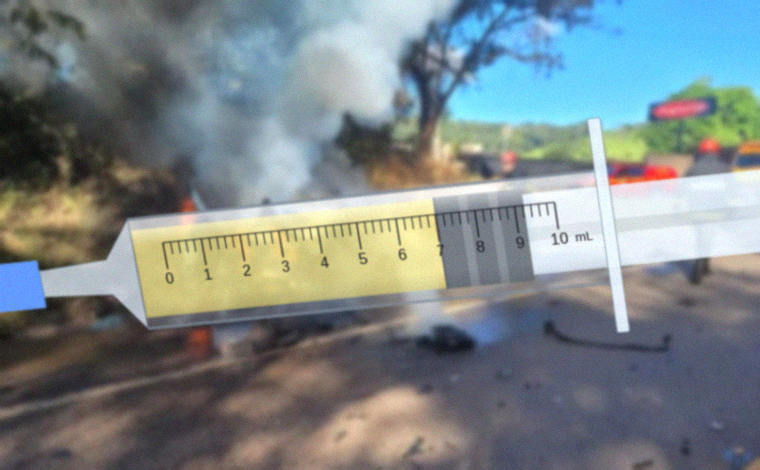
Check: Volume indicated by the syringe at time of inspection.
7 mL
